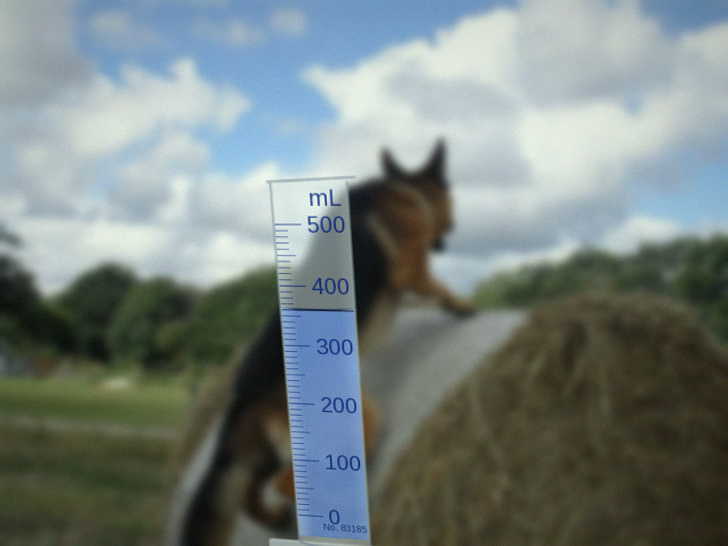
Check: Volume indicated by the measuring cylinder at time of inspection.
360 mL
